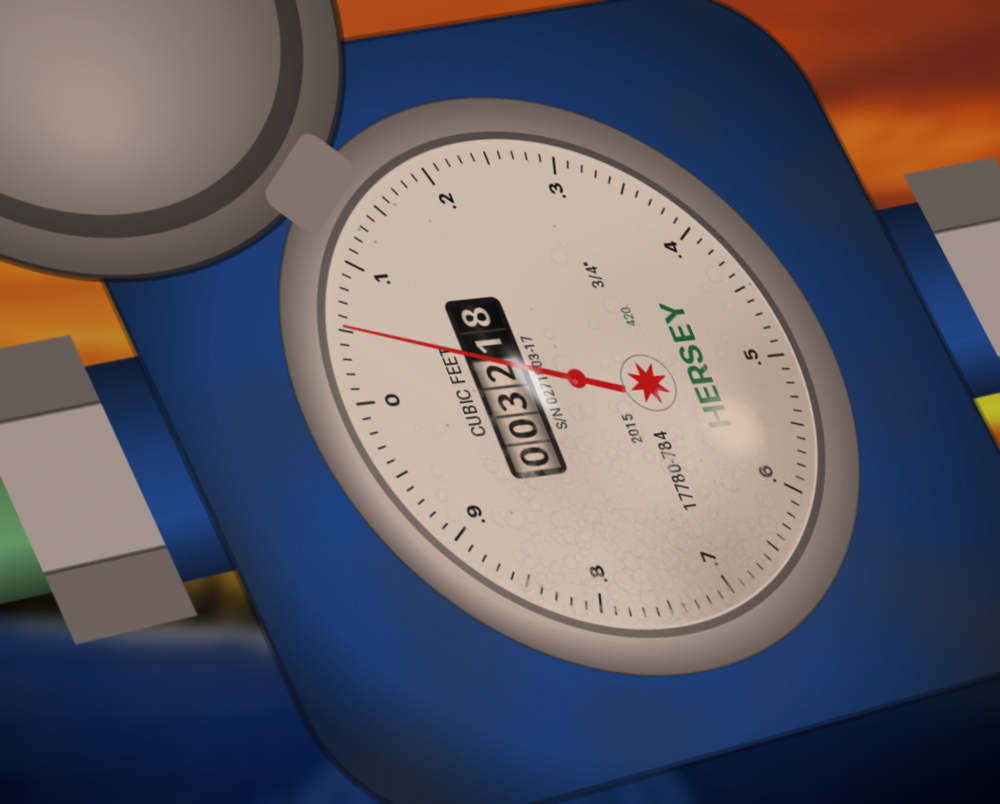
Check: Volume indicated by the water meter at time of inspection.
3218.05 ft³
